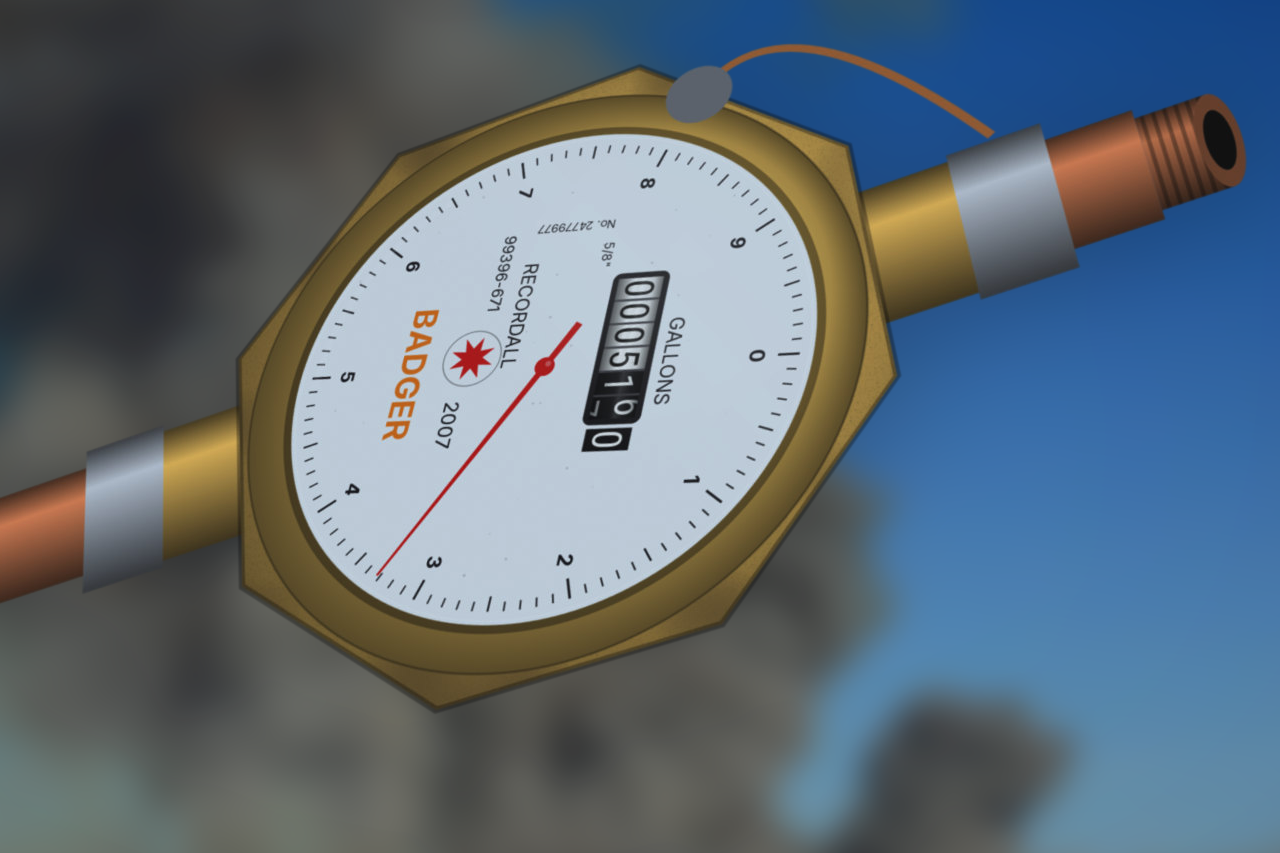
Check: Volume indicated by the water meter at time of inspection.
5163.3 gal
